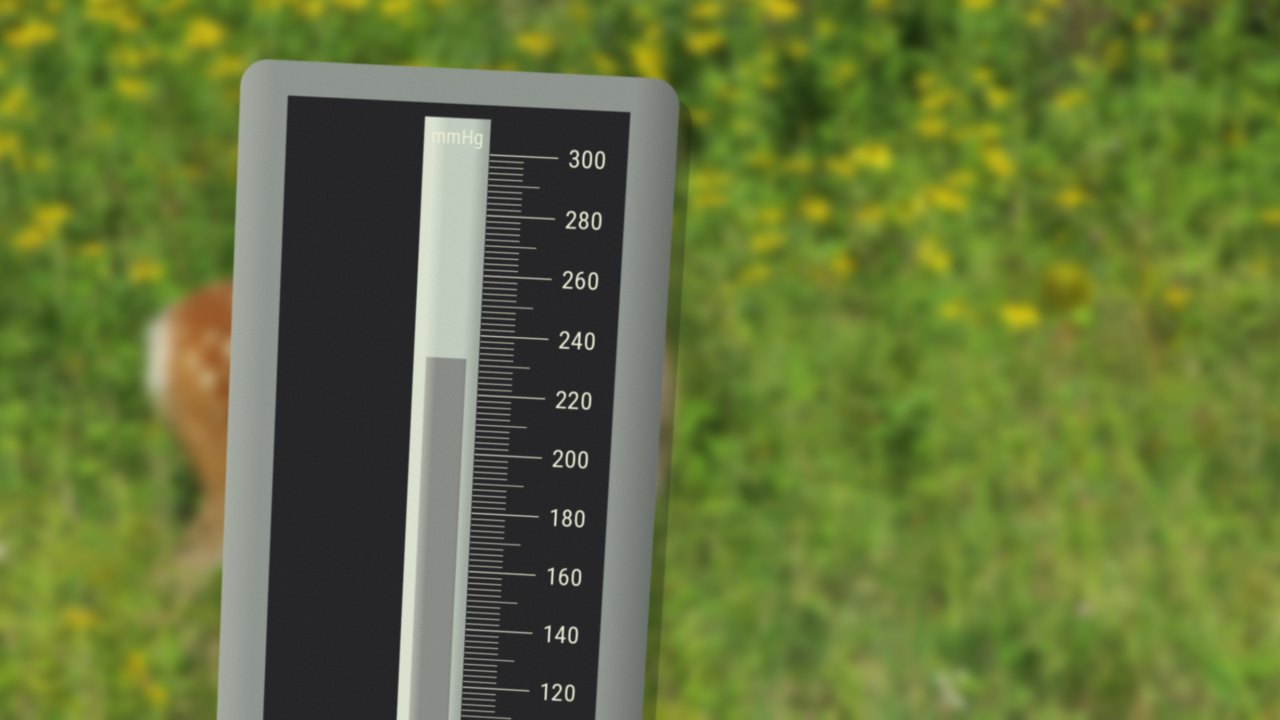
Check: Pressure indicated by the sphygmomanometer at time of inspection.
232 mmHg
